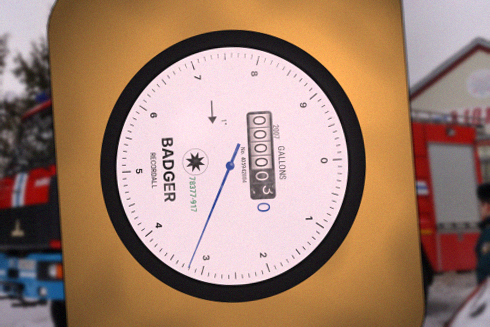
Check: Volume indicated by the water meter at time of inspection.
33.2 gal
